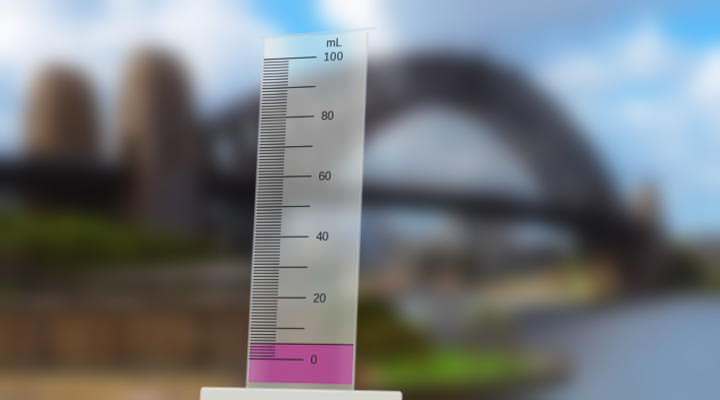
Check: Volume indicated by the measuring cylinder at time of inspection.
5 mL
